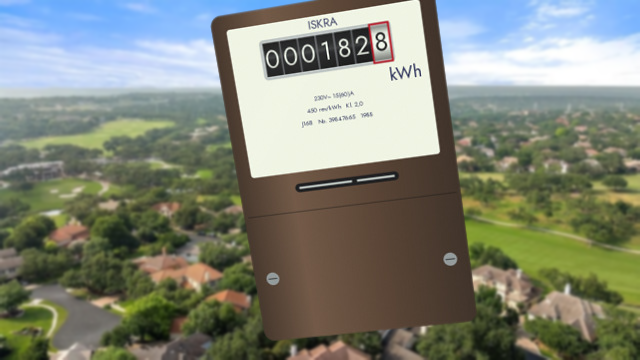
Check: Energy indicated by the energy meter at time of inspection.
182.8 kWh
